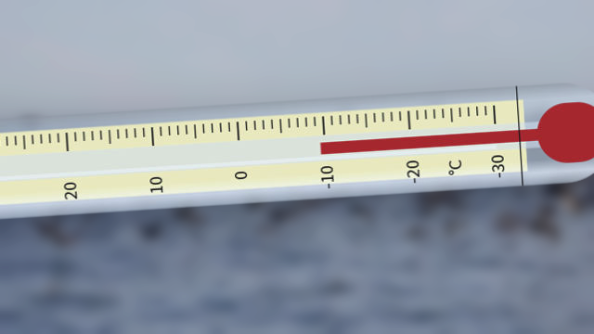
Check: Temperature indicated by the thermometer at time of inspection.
-9.5 °C
